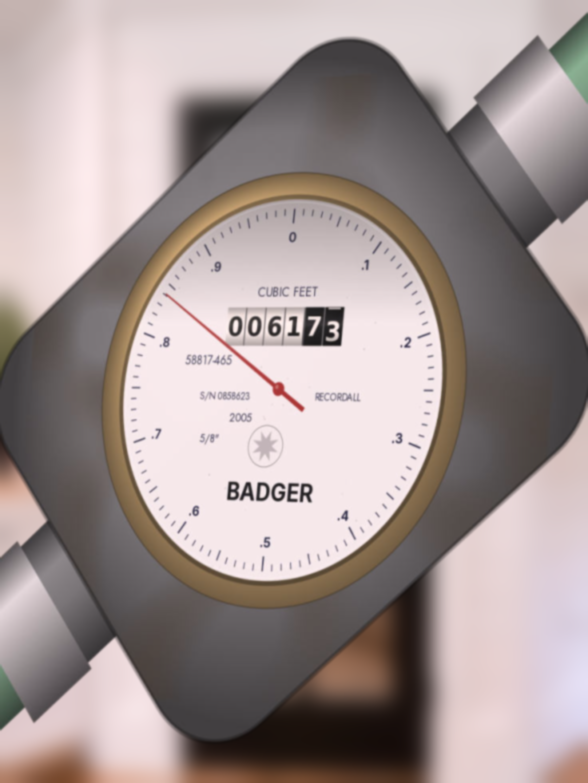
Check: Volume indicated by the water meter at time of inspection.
6172.84 ft³
